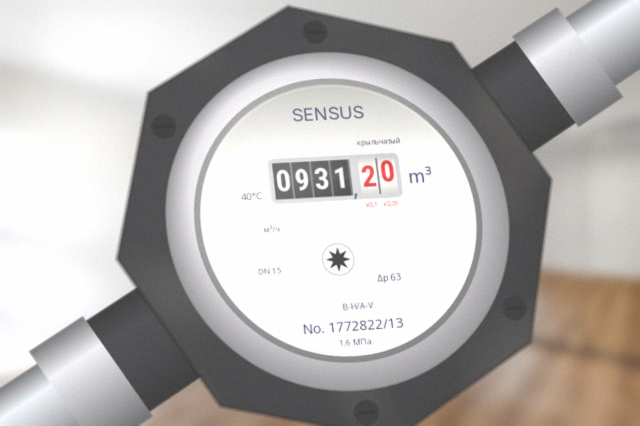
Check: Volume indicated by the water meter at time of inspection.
931.20 m³
